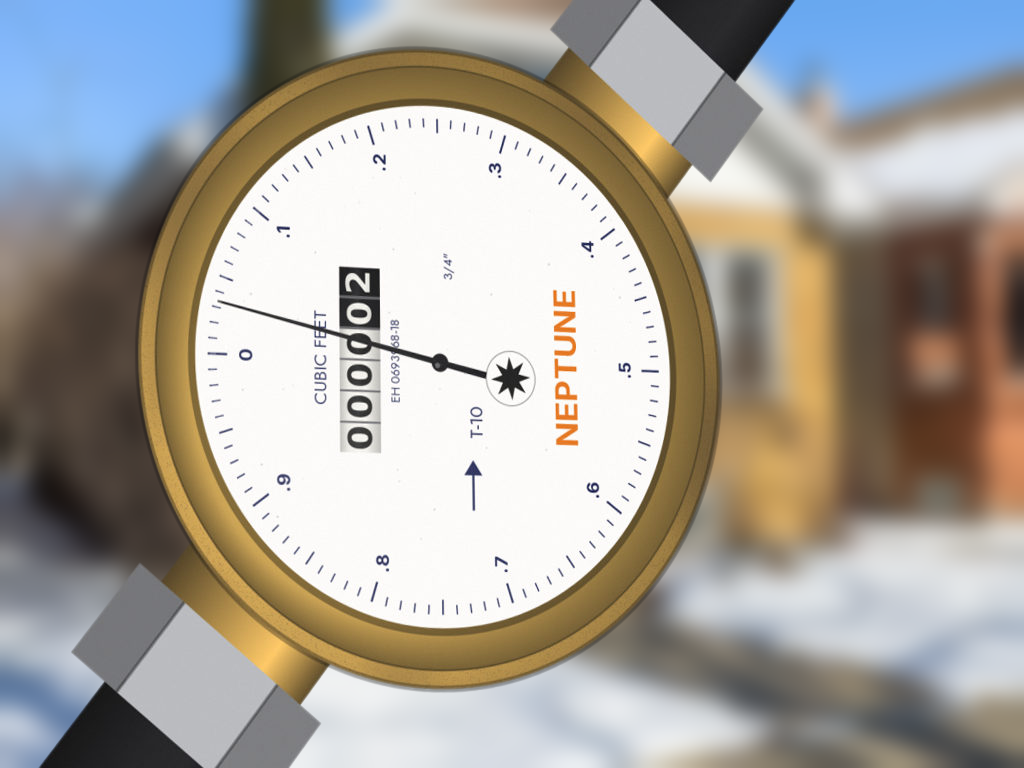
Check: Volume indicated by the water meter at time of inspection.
2.03 ft³
